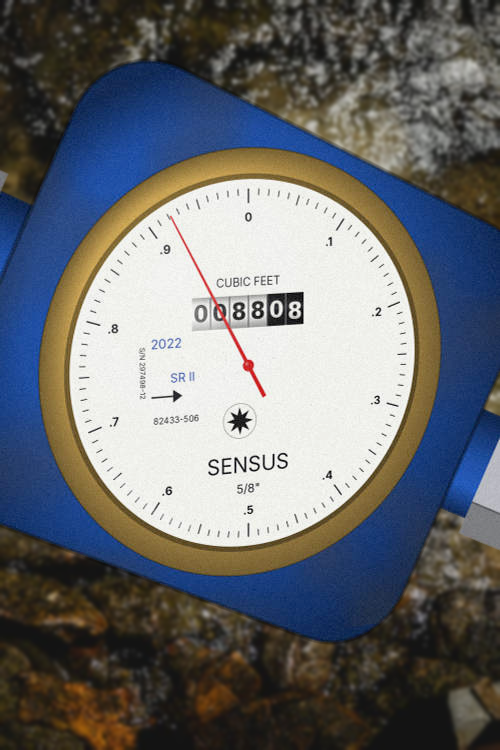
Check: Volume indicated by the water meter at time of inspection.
8807.92 ft³
